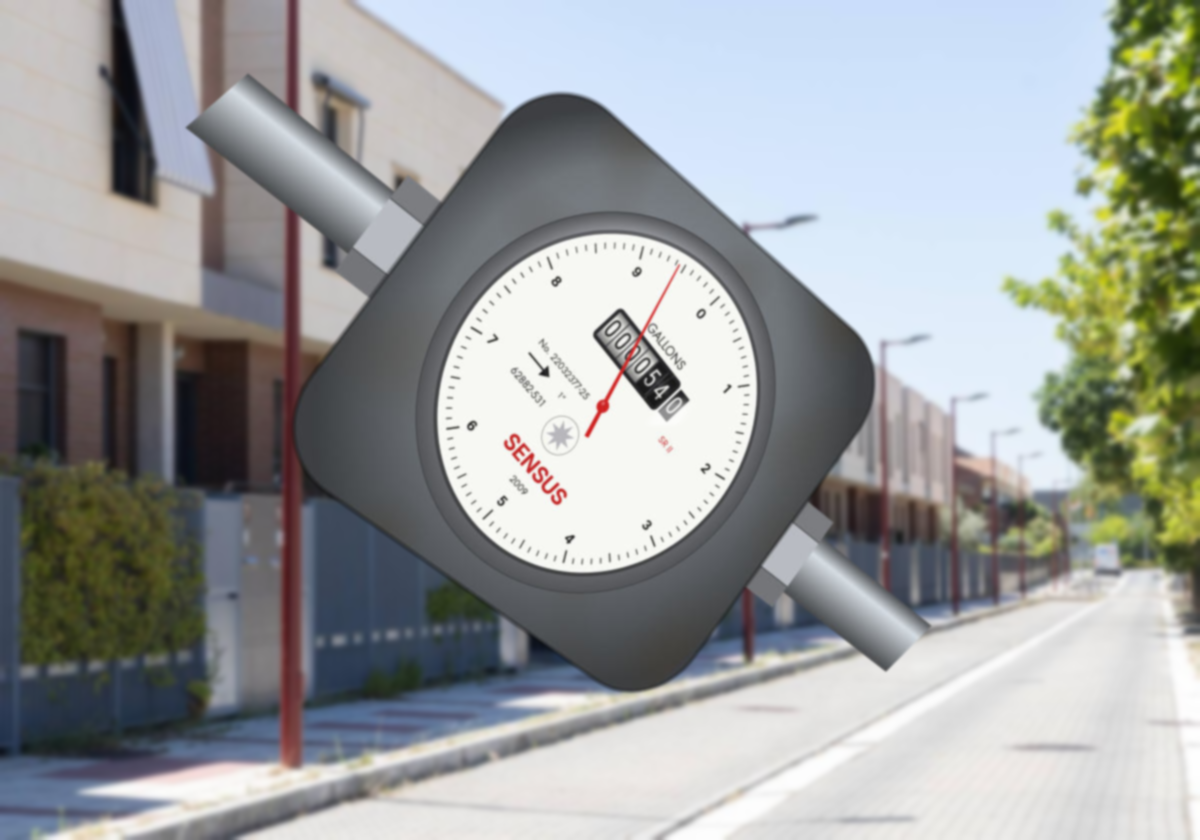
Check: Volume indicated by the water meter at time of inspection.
539.4 gal
